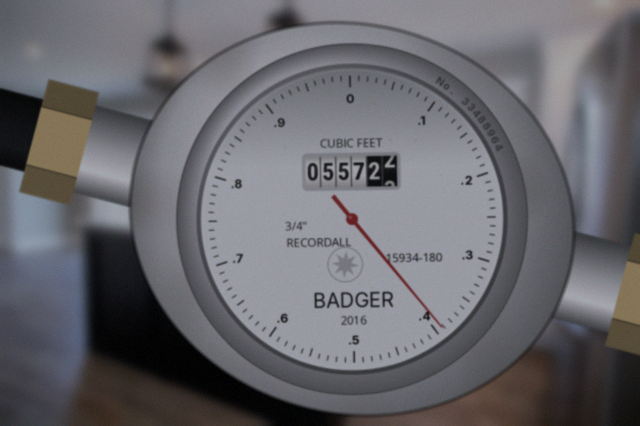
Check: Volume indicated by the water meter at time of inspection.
55722.39 ft³
